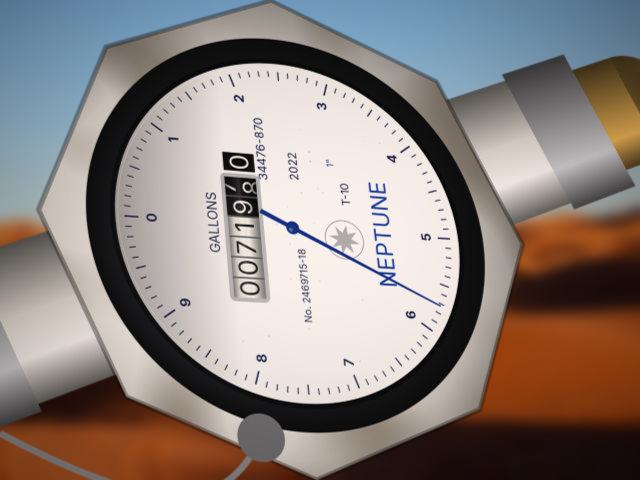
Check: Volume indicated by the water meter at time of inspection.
71975.7 gal
